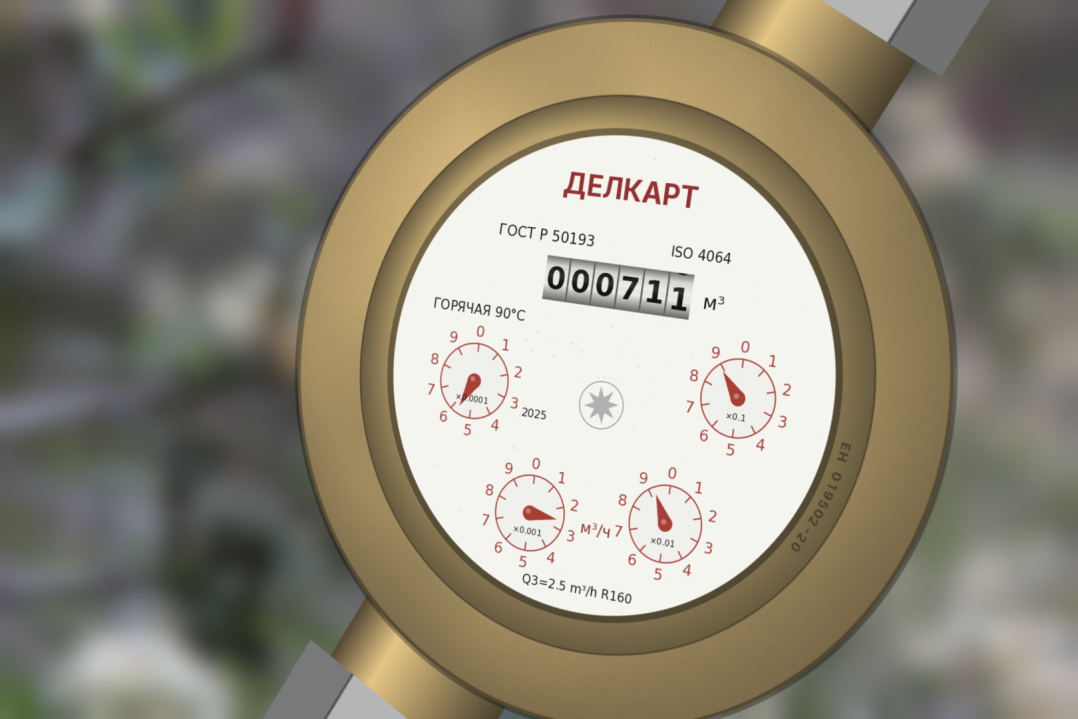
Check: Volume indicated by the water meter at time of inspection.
710.8925 m³
